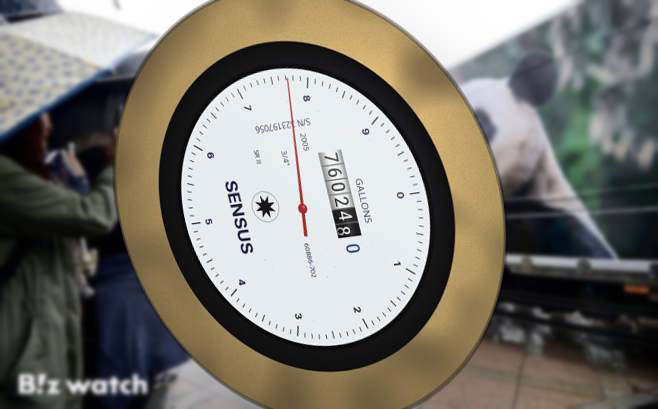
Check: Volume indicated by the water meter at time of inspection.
7602477.7 gal
